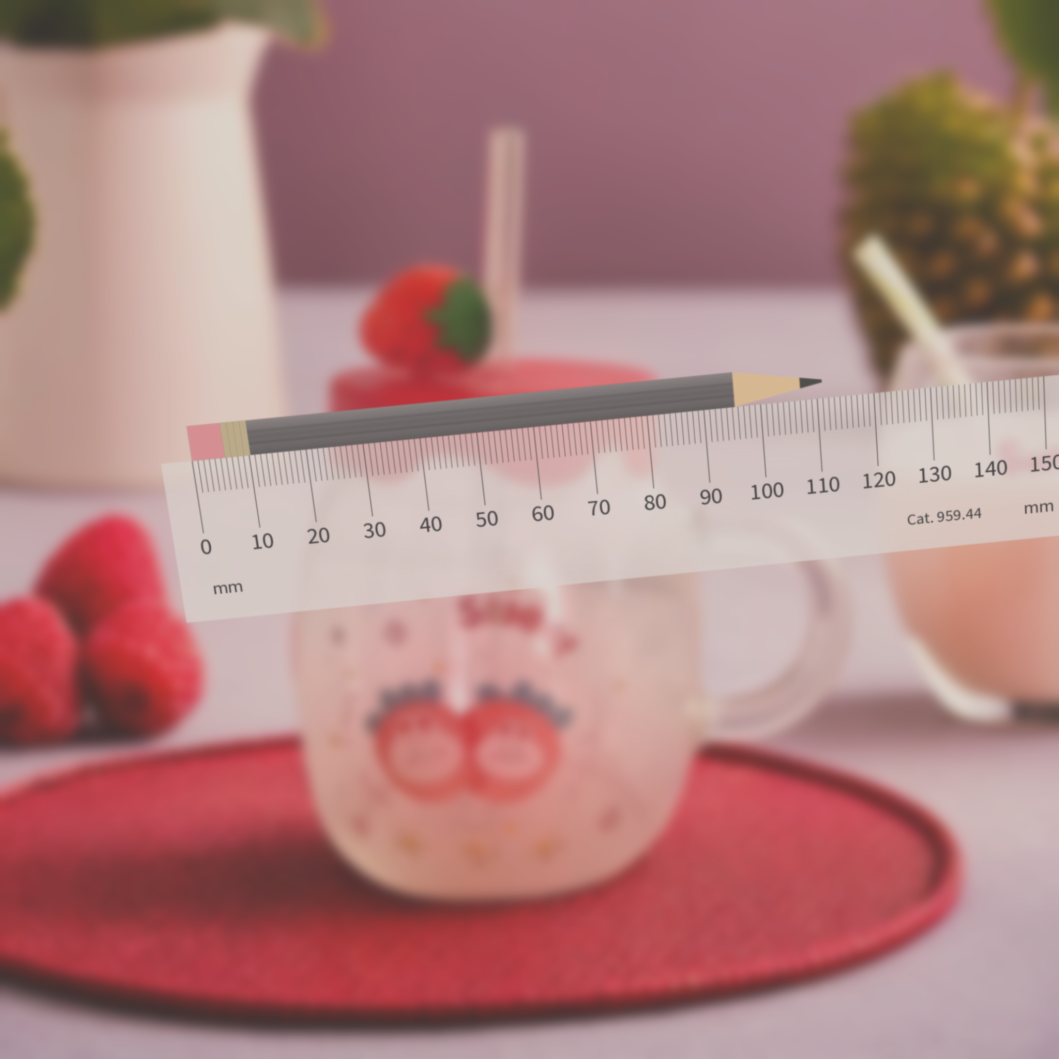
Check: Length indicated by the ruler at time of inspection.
111 mm
